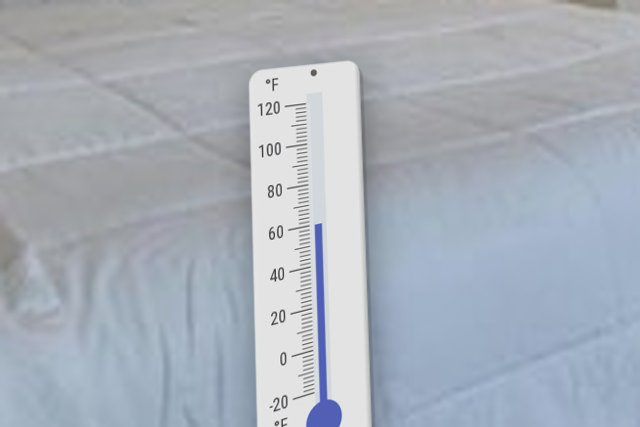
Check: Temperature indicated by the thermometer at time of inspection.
60 °F
